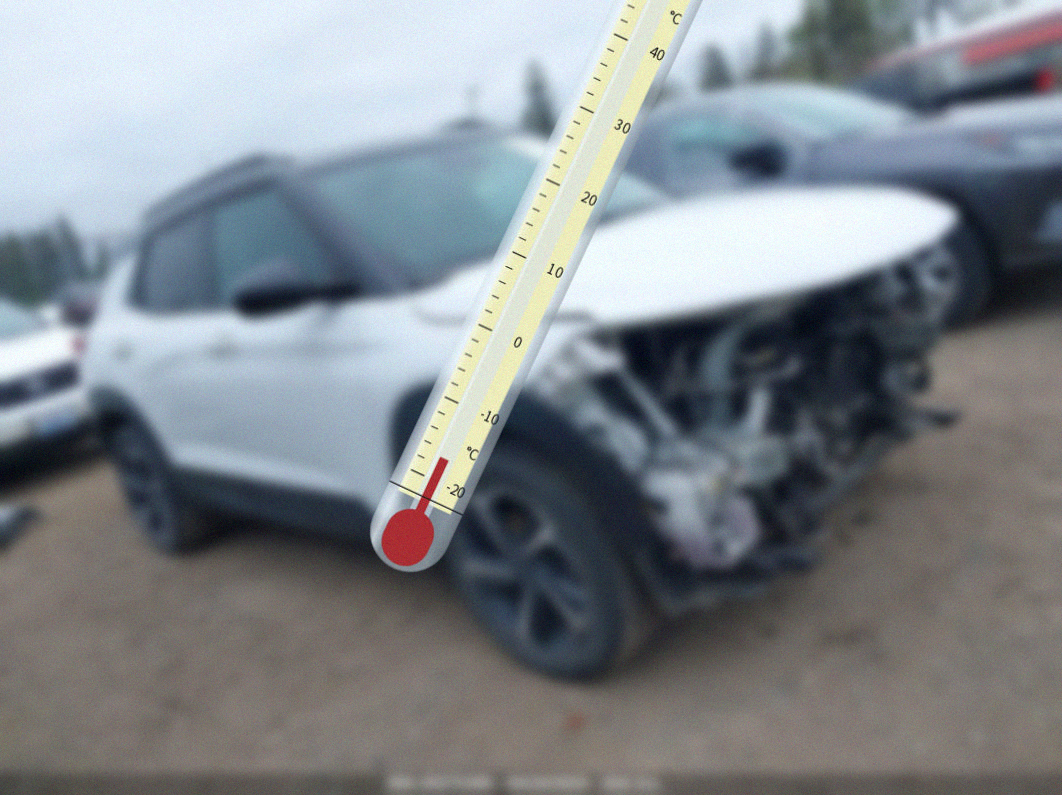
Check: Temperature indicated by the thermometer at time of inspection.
-17 °C
